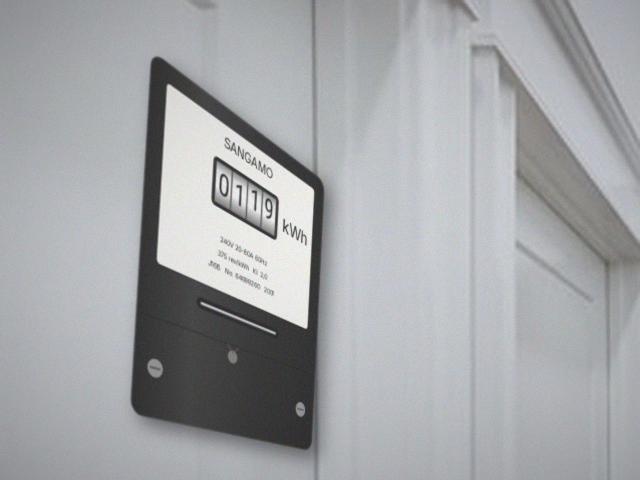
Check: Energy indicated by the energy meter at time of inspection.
119 kWh
